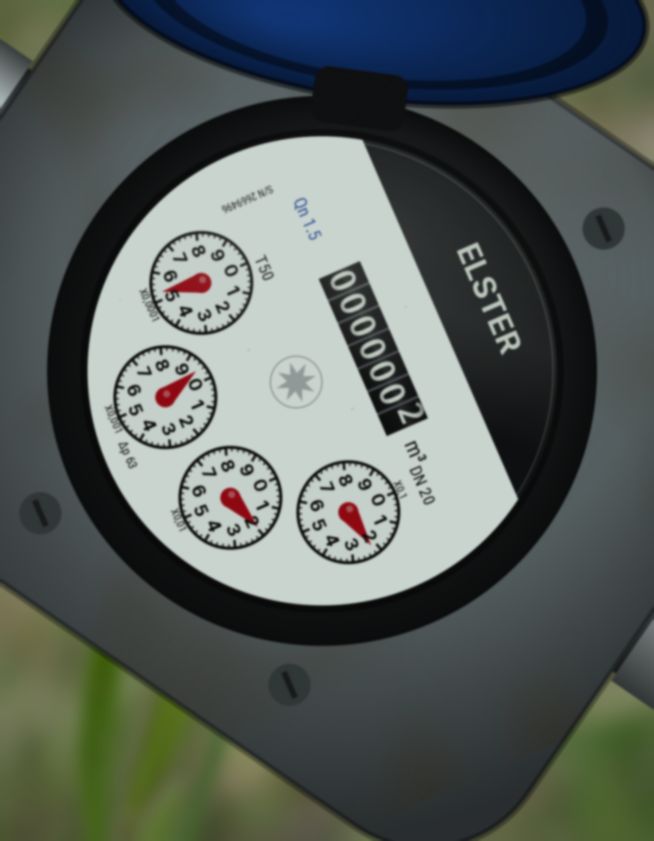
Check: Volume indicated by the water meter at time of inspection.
2.2195 m³
